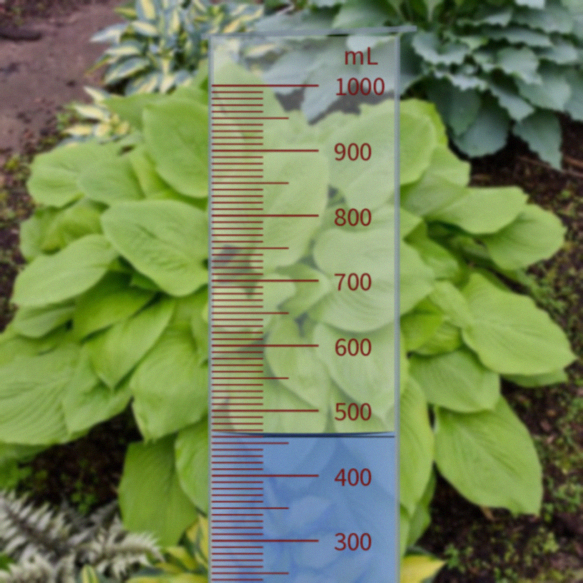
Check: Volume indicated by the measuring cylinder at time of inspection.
460 mL
